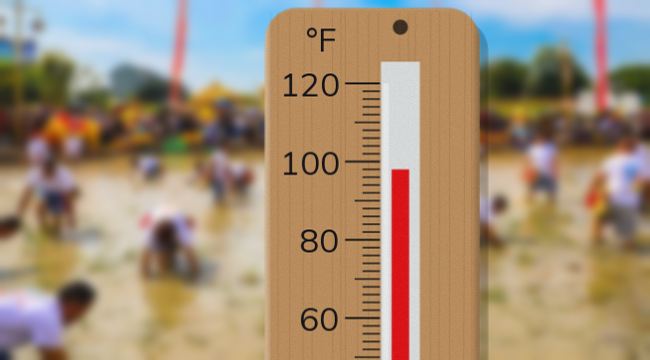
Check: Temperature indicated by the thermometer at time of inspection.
98 °F
